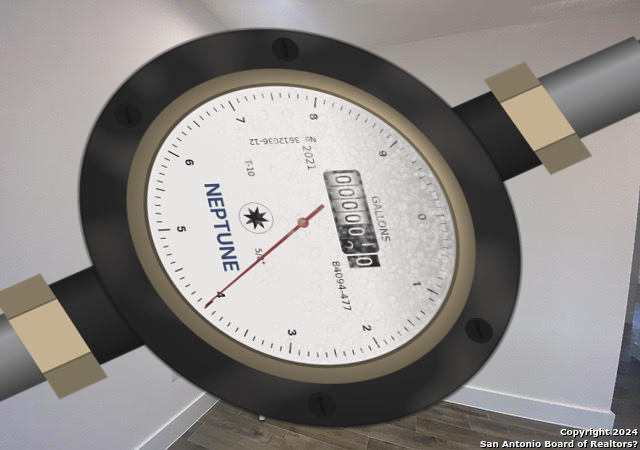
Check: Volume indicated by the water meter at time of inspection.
14.0 gal
